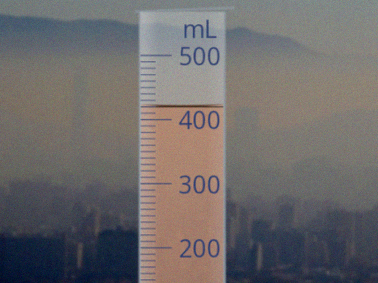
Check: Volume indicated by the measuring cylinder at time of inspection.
420 mL
